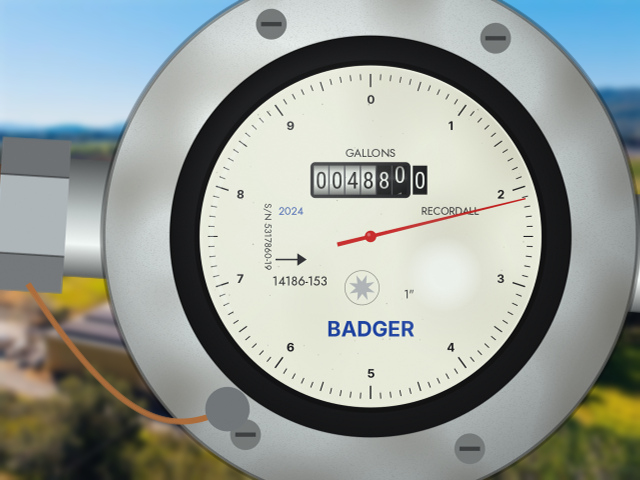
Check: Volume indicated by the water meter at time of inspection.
48802.1 gal
